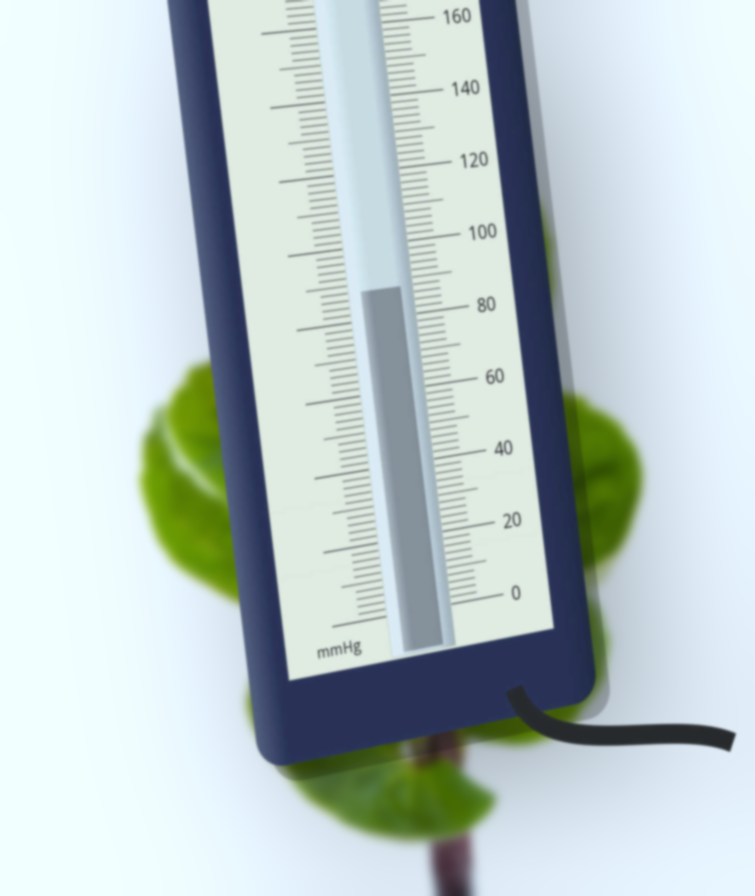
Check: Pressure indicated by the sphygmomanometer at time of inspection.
88 mmHg
